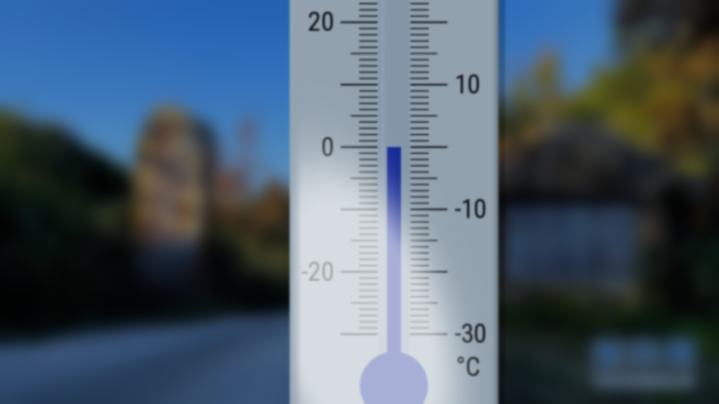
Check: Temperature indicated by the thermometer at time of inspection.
0 °C
